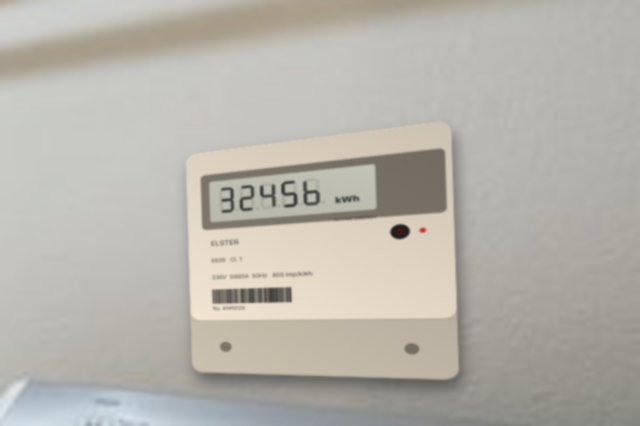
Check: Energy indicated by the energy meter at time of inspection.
32456 kWh
